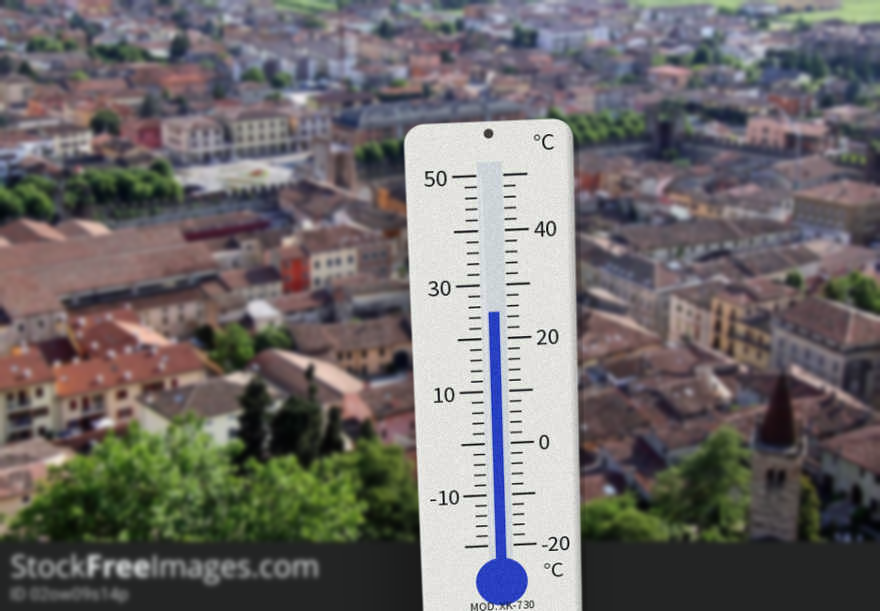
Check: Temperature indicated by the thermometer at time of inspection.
25 °C
